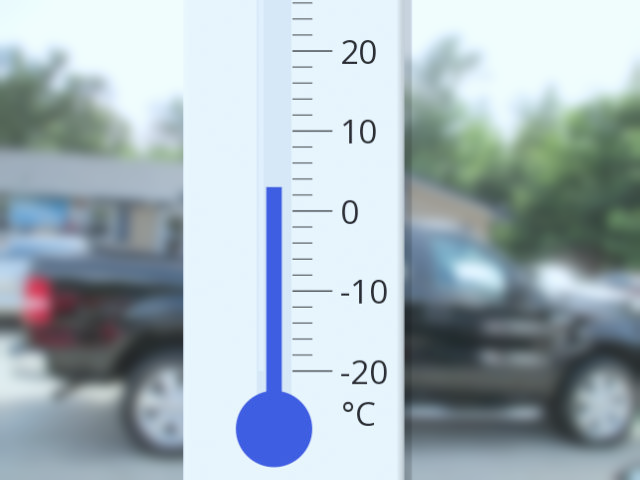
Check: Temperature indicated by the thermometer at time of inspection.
3 °C
